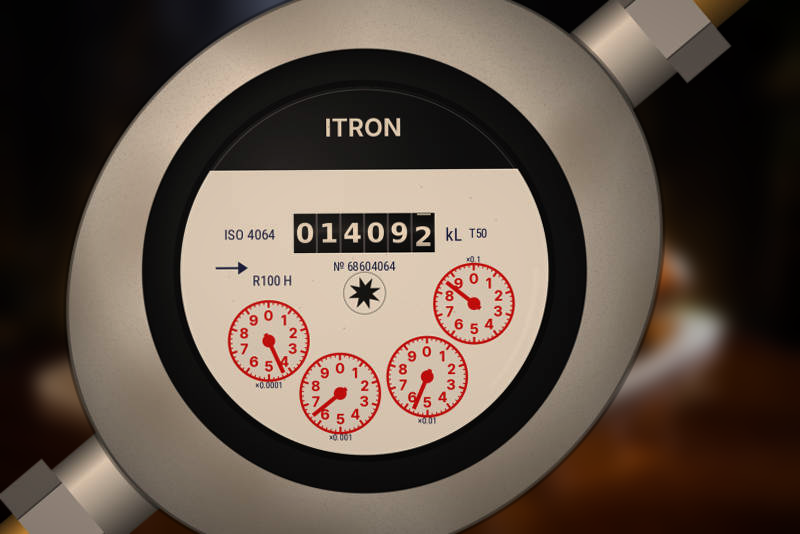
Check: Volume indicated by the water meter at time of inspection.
14091.8564 kL
